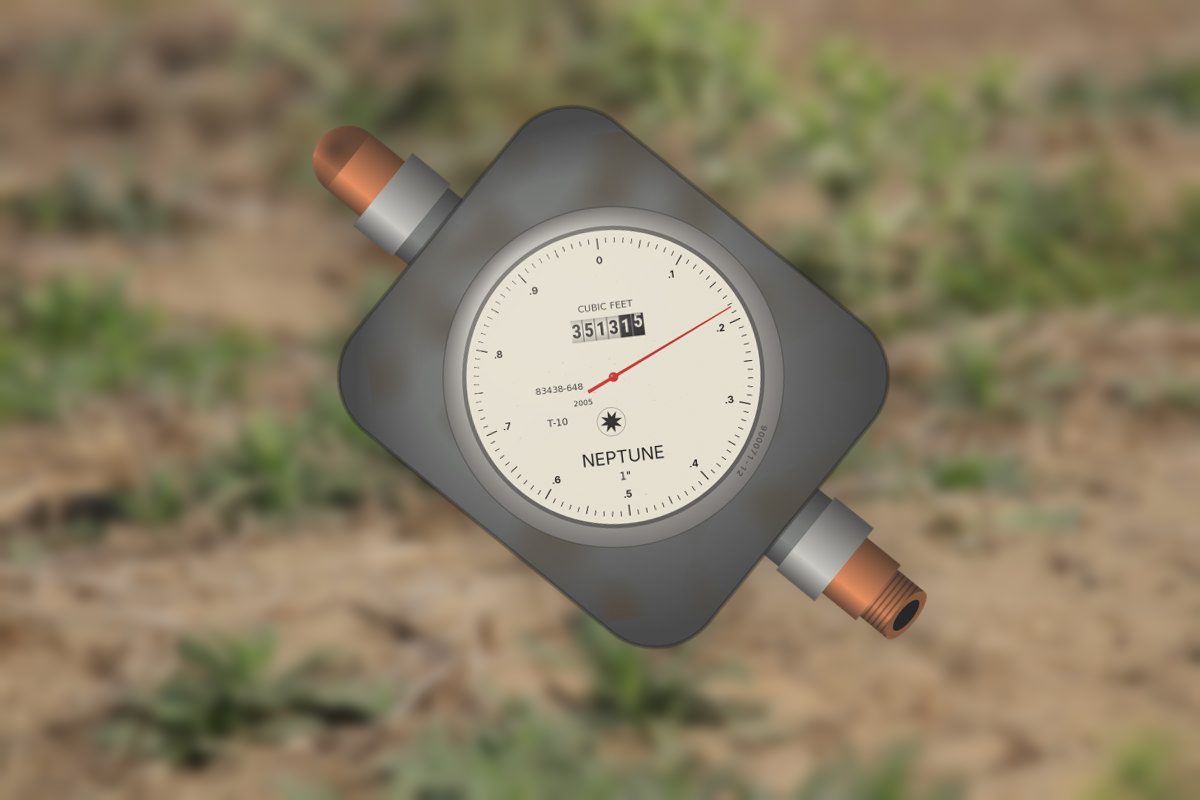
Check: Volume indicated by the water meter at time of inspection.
351315.18 ft³
